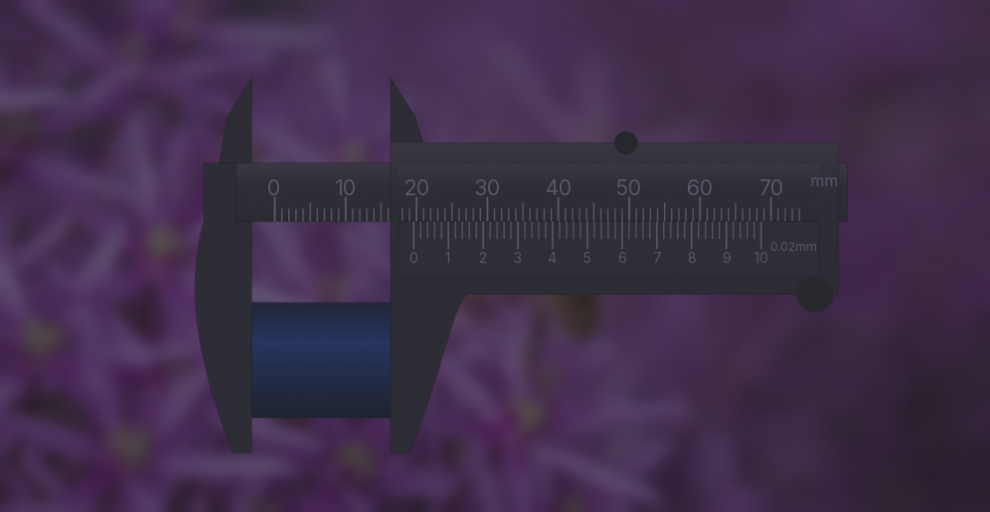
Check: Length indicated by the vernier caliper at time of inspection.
19.6 mm
